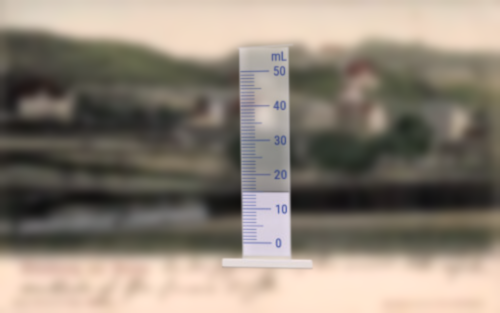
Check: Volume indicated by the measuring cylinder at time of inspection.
15 mL
